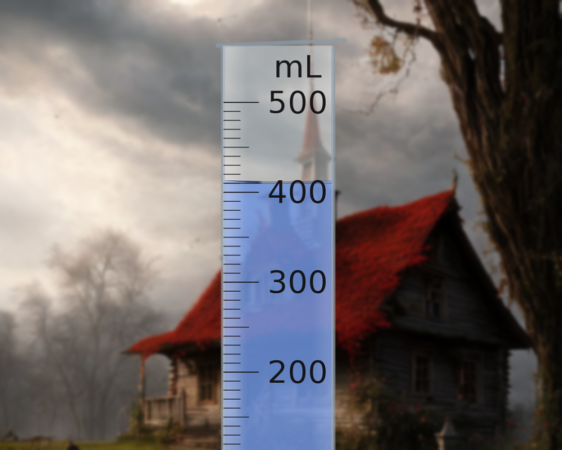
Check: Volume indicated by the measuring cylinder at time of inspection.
410 mL
